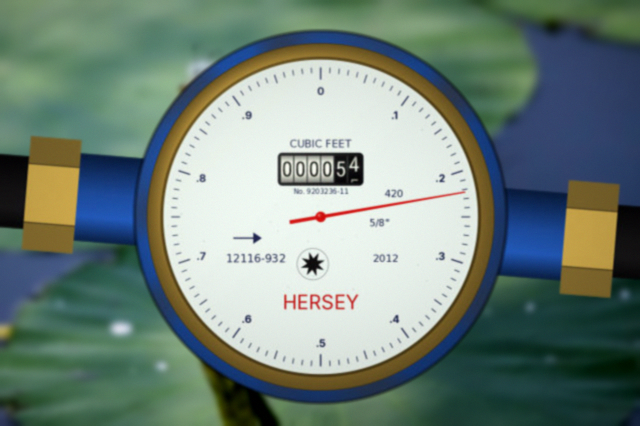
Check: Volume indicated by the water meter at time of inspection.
54.22 ft³
